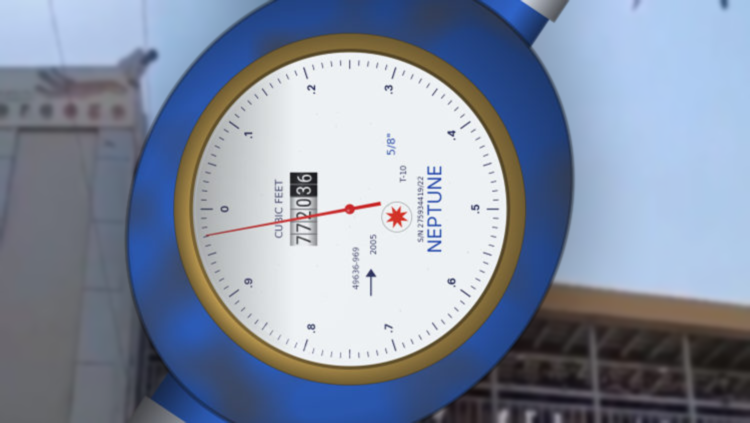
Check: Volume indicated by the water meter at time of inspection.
772035.97 ft³
